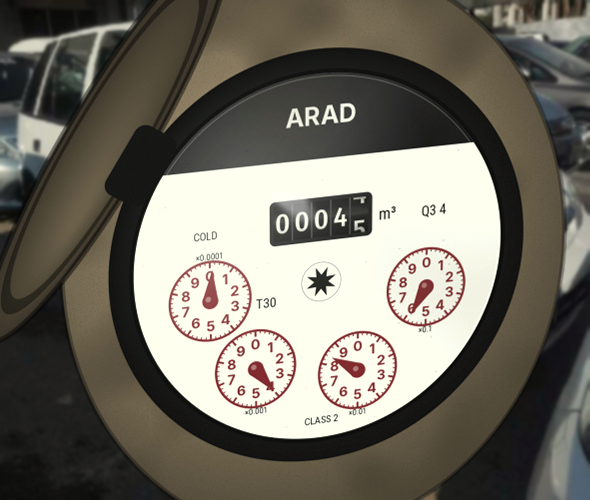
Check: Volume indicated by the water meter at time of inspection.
44.5840 m³
